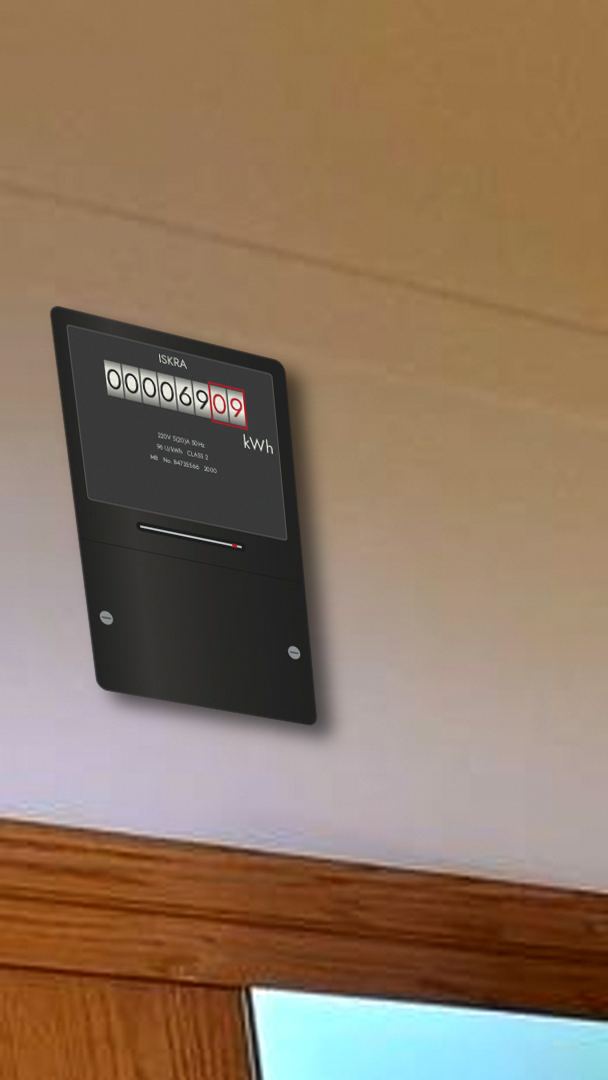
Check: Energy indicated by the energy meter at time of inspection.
69.09 kWh
